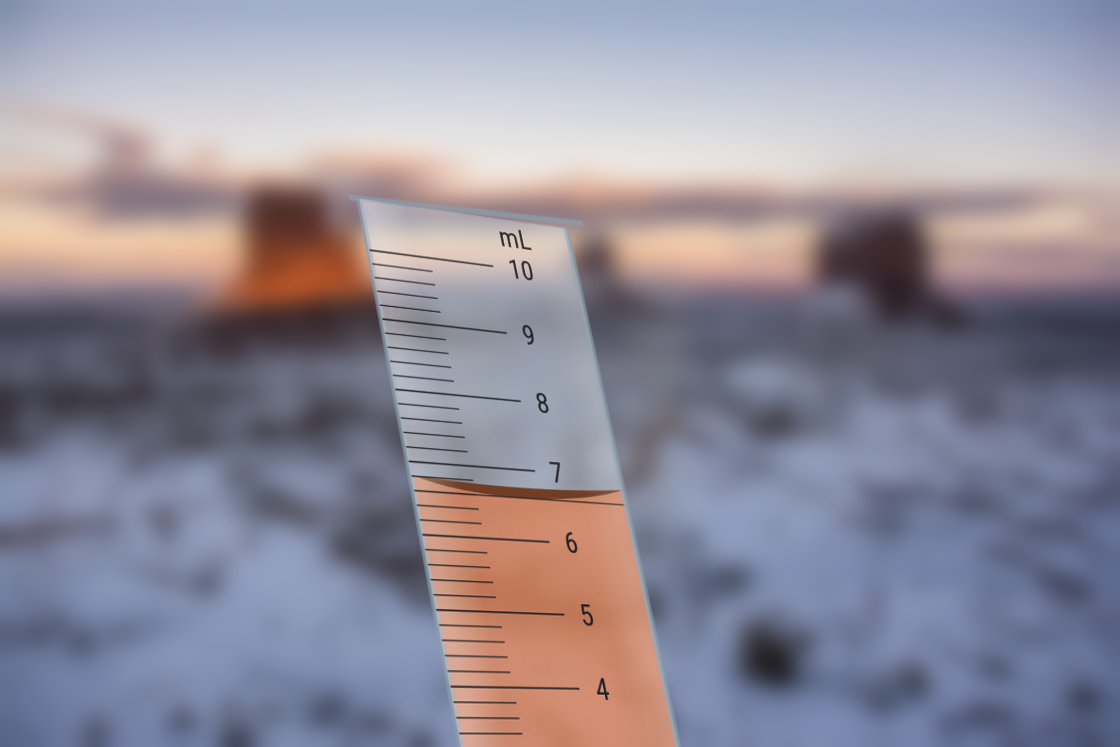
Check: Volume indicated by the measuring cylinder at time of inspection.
6.6 mL
